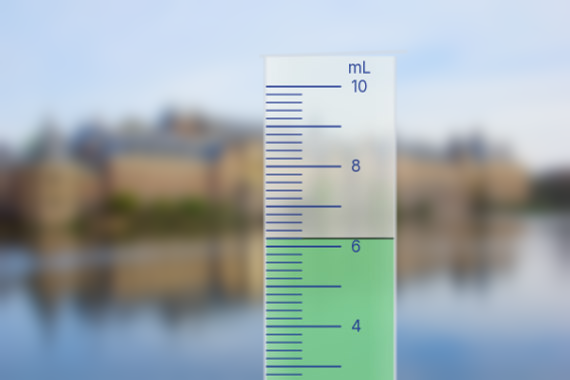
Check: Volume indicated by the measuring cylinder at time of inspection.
6.2 mL
